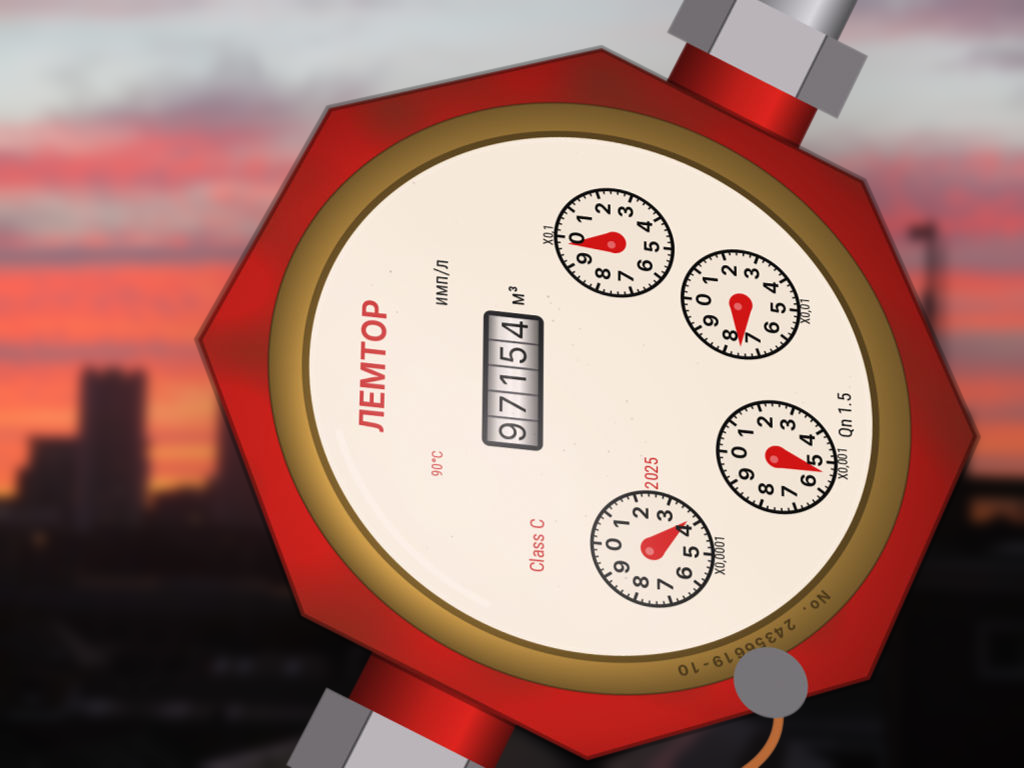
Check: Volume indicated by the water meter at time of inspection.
97153.9753 m³
